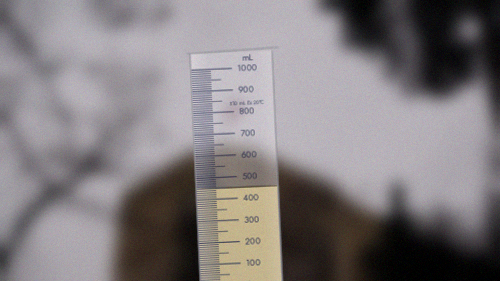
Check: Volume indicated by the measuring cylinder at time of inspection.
450 mL
